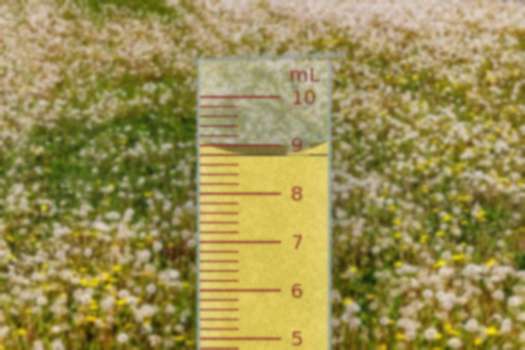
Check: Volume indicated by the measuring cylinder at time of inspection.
8.8 mL
